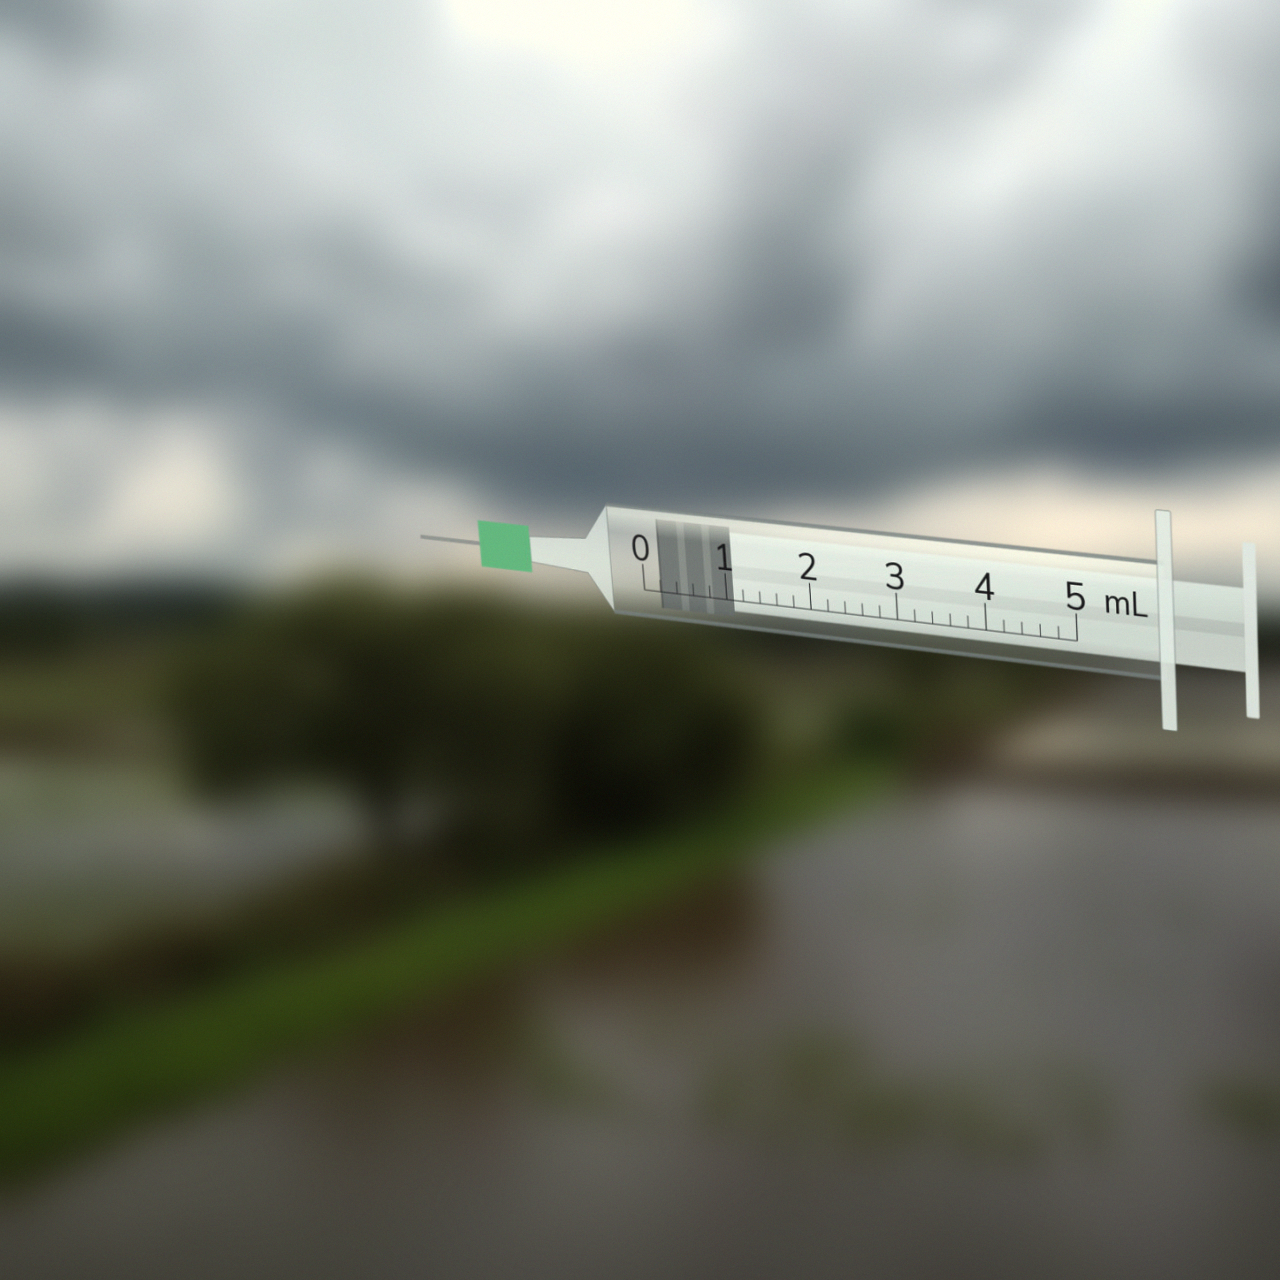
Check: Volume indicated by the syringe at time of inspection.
0.2 mL
